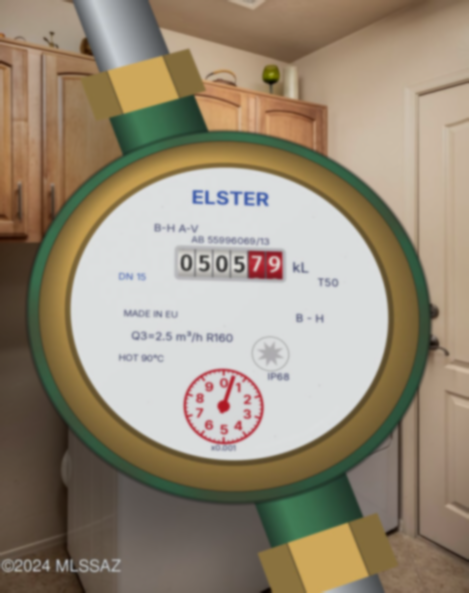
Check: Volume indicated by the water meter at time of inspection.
505.790 kL
